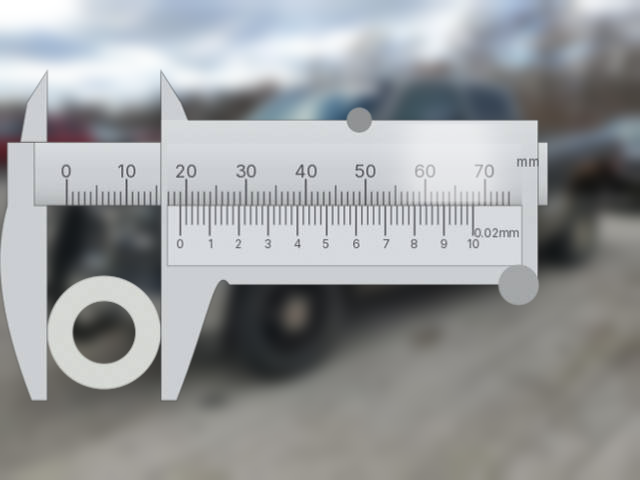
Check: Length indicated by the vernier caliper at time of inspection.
19.0 mm
